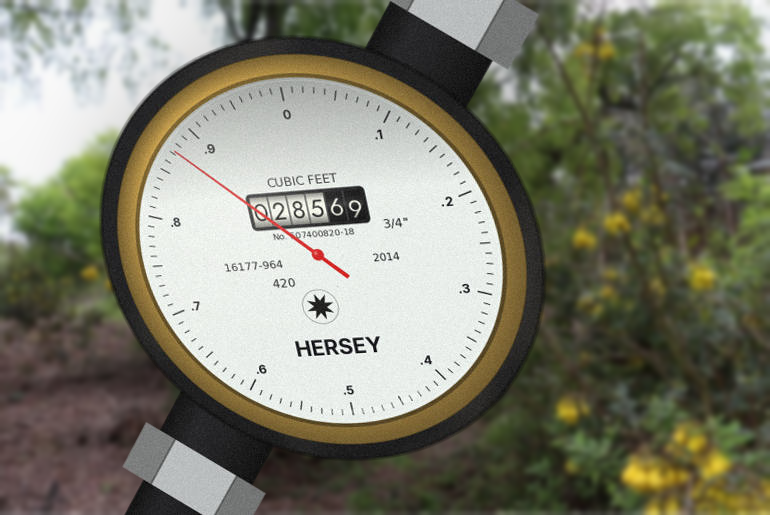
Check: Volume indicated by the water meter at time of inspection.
28568.87 ft³
